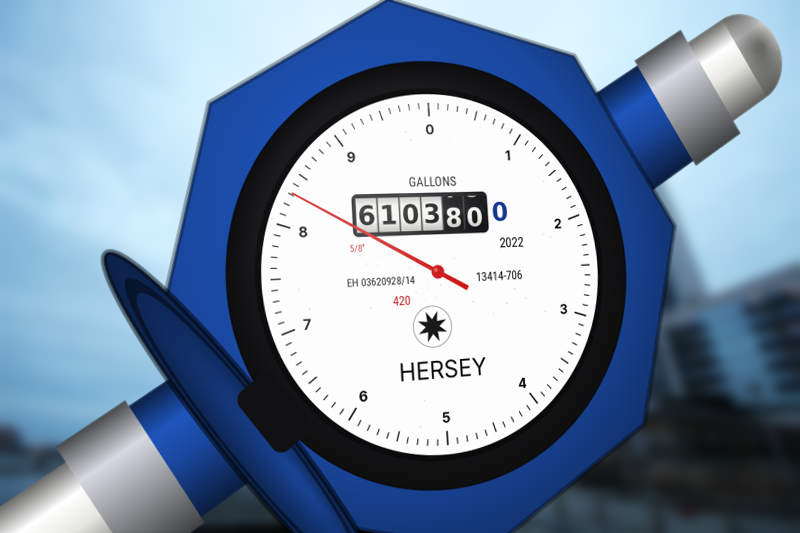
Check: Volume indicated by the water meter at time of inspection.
6103798.3 gal
